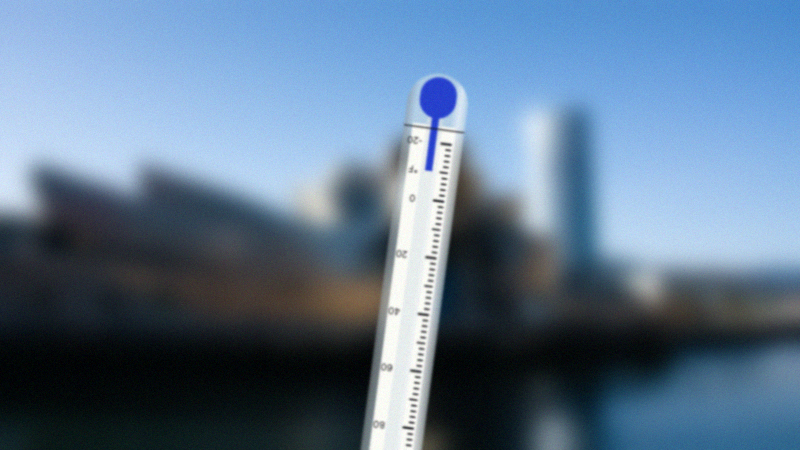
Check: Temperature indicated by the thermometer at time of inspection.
-10 °F
